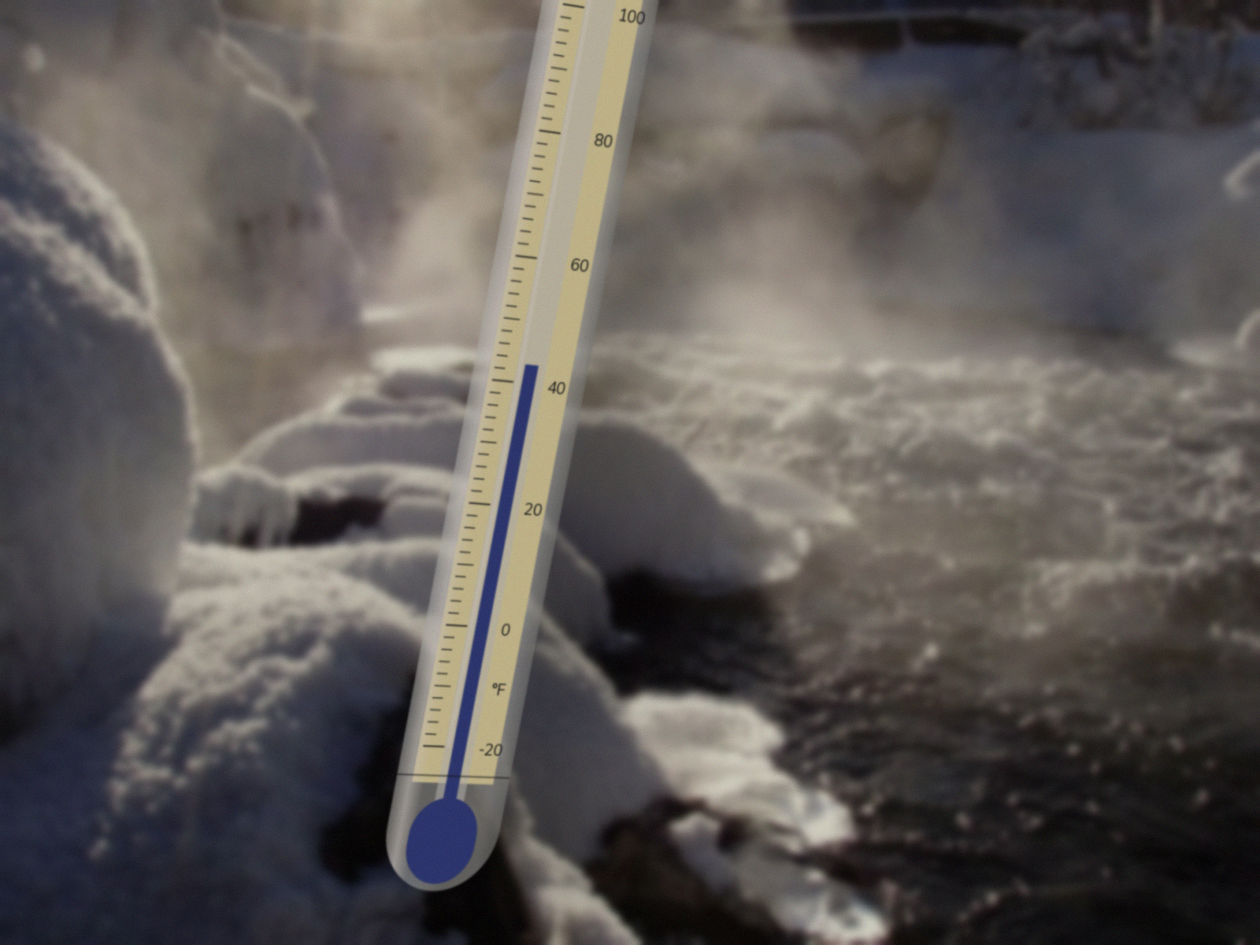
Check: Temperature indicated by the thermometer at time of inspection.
43 °F
